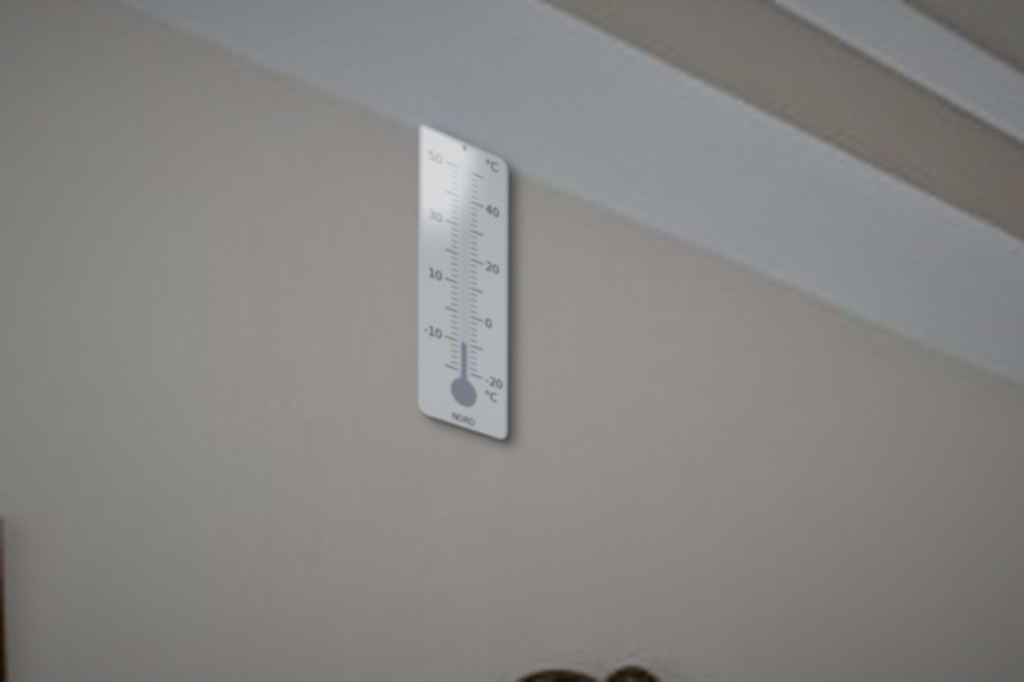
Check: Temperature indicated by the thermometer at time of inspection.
-10 °C
